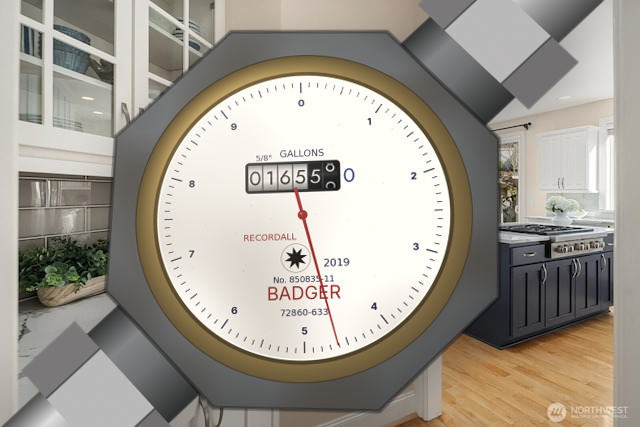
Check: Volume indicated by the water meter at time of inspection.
165584.6 gal
